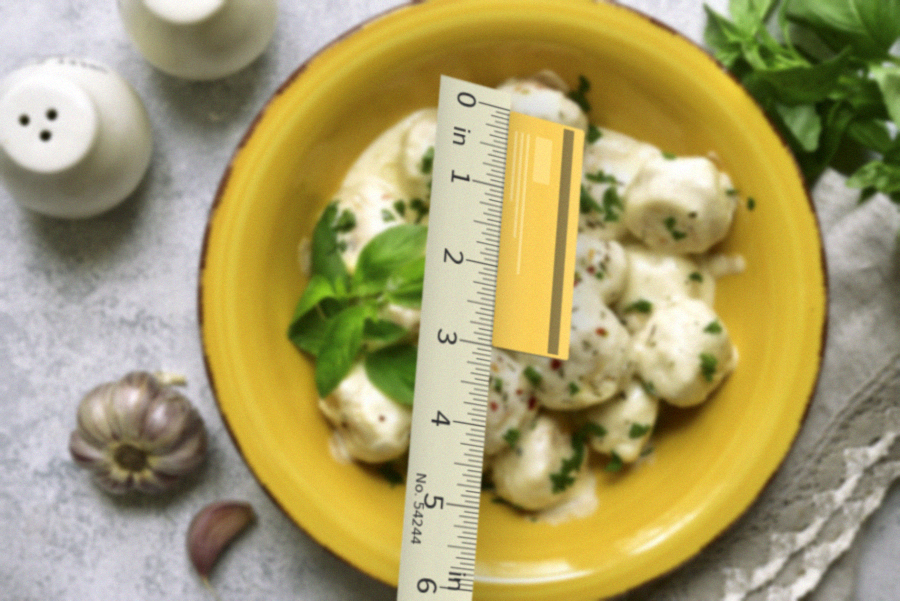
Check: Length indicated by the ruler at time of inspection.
3 in
